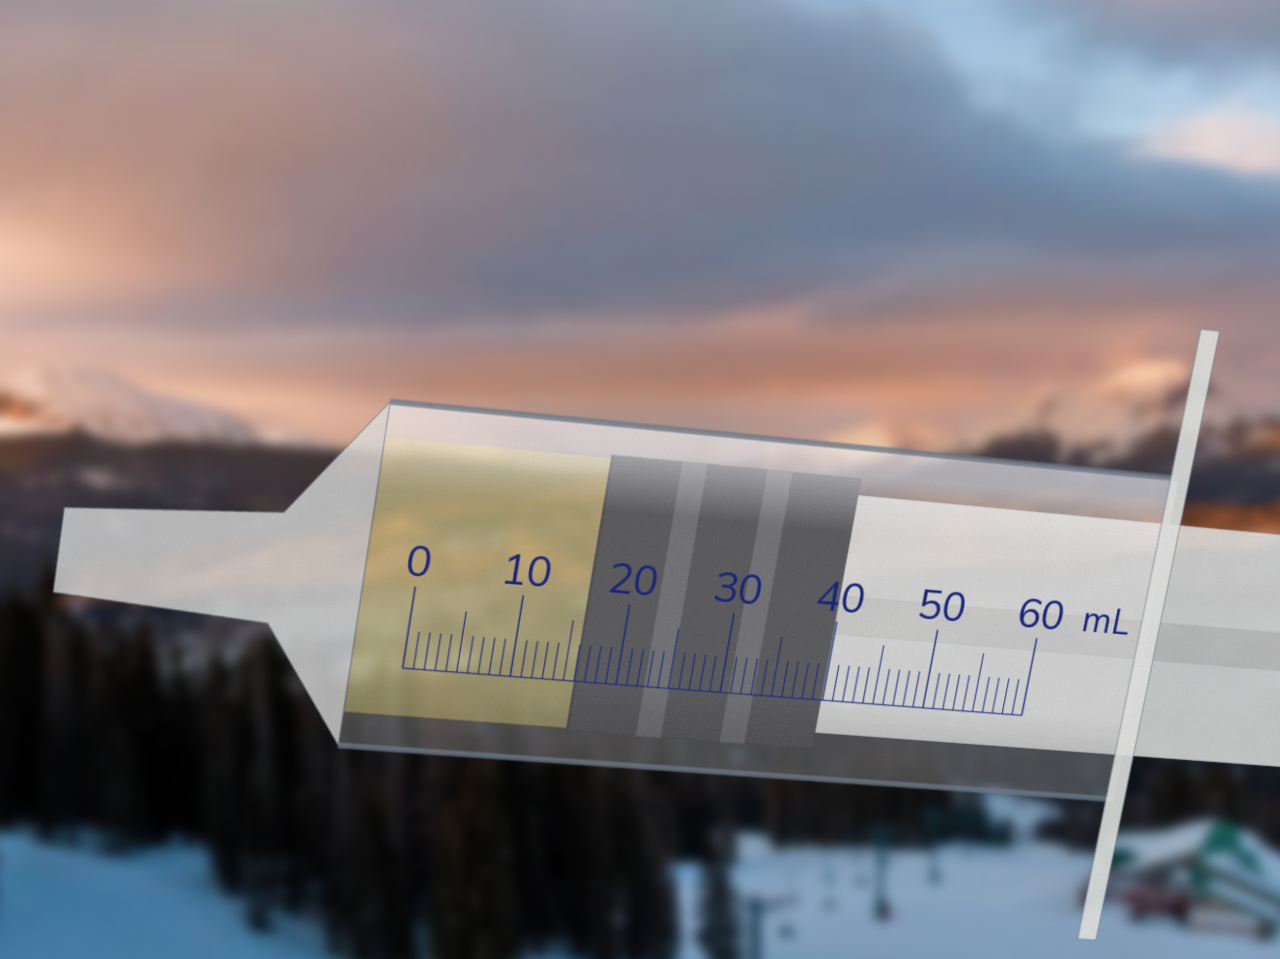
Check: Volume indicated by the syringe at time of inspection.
16 mL
